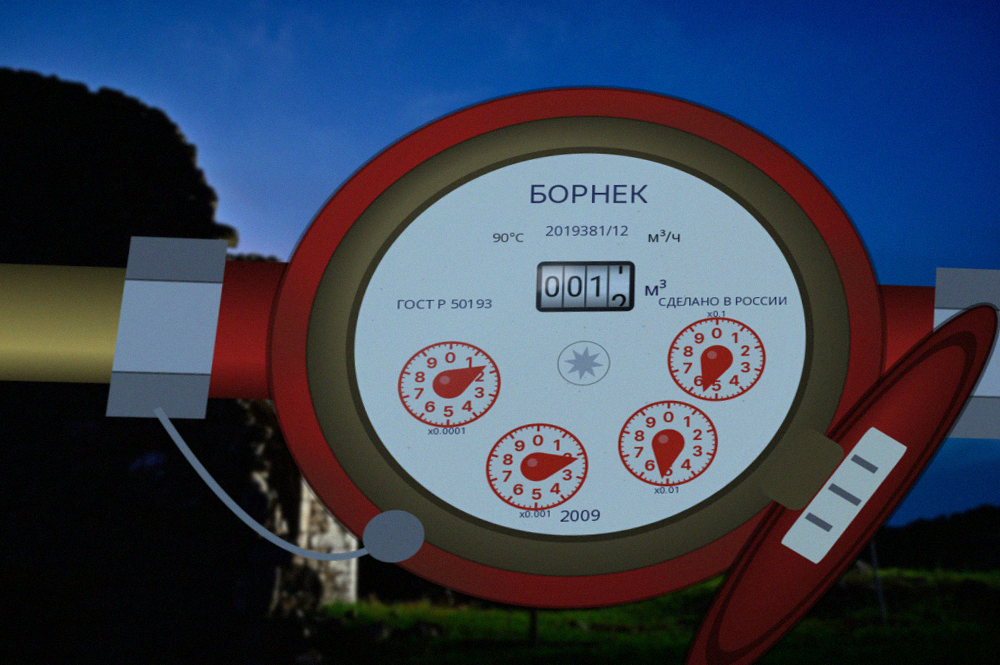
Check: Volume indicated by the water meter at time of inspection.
11.5521 m³
